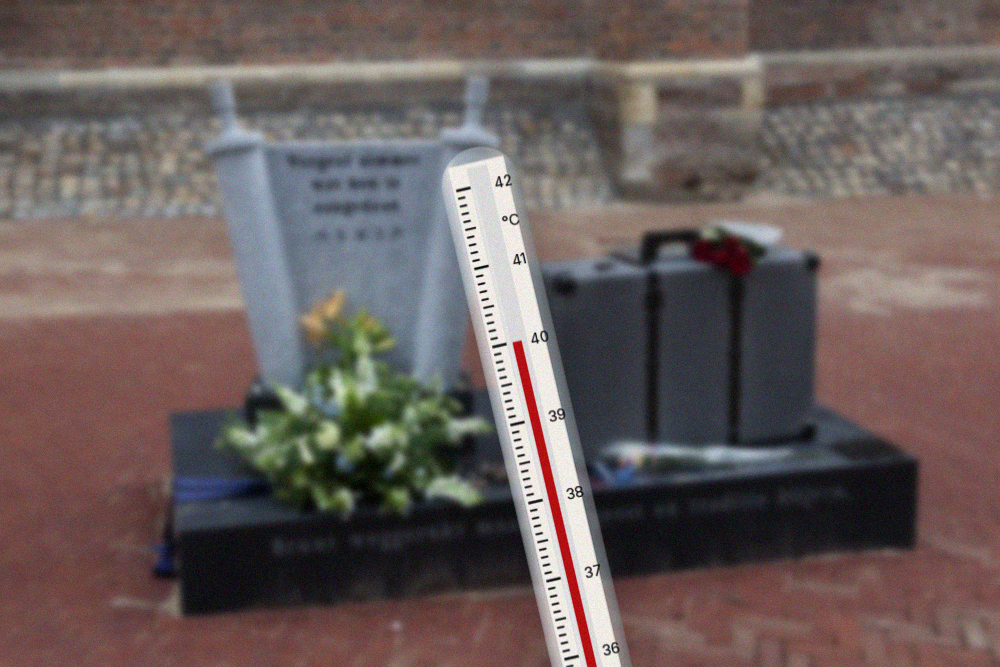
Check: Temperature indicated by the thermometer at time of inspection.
40 °C
